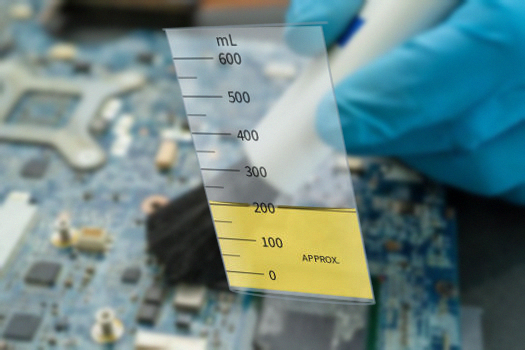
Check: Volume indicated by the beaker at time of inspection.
200 mL
